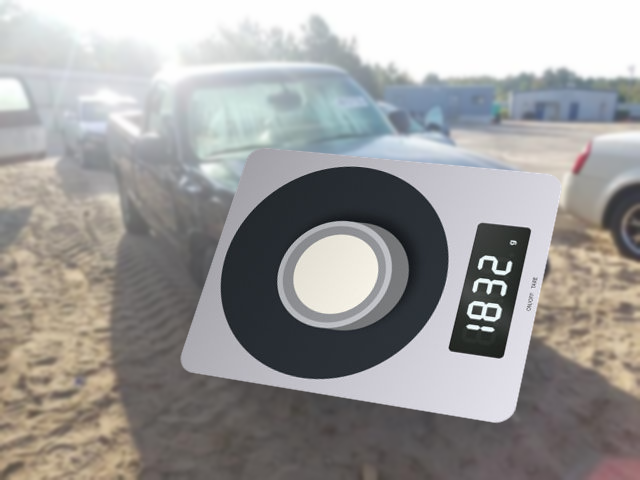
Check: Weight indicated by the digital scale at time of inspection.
1832 g
